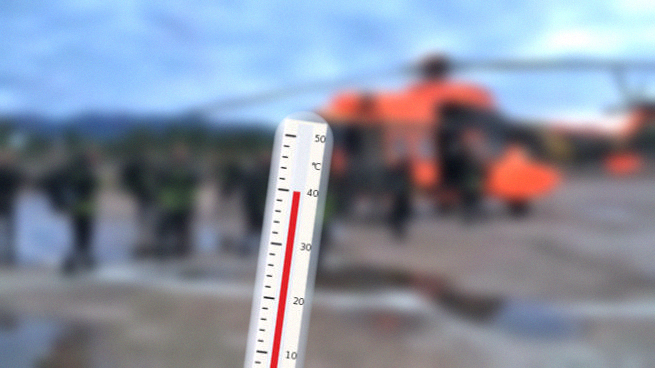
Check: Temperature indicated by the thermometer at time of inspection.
40 °C
